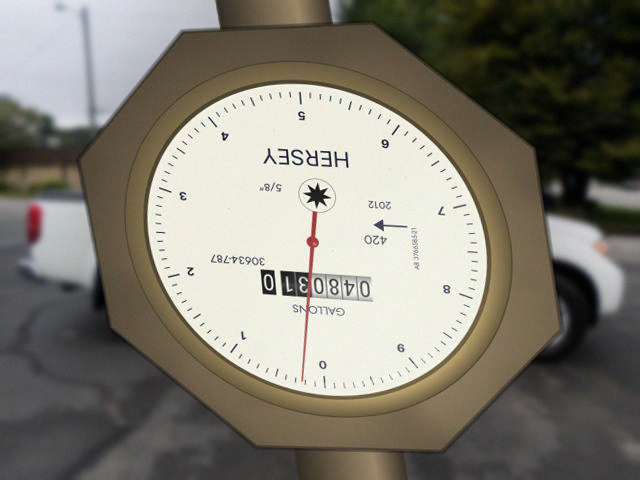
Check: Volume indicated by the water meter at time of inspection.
480310.2 gal
